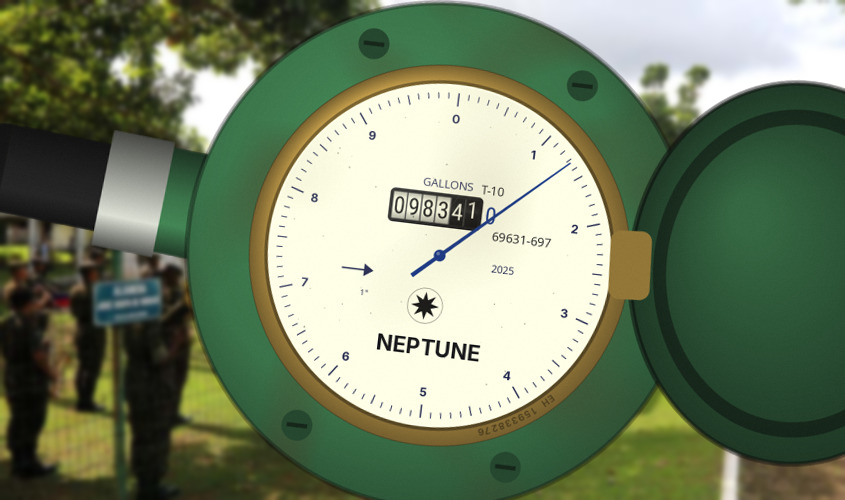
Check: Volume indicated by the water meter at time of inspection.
983411.3 gal
